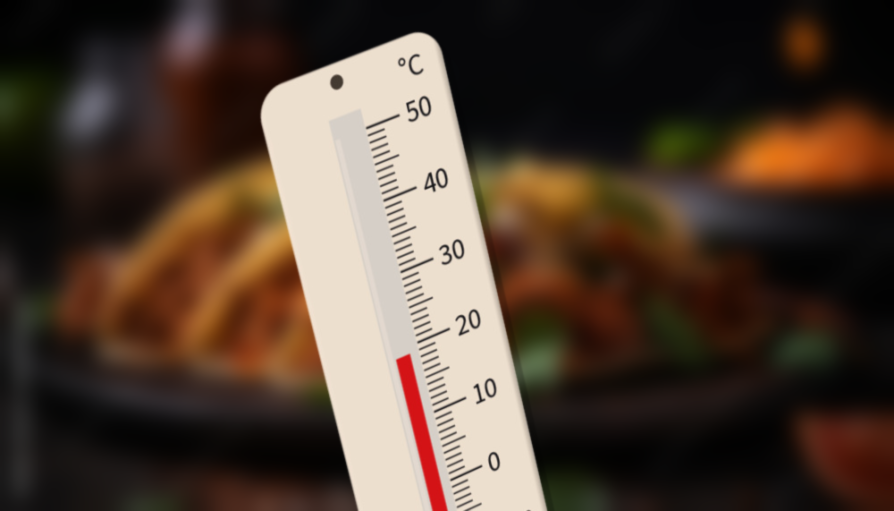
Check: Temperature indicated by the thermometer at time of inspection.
19 °C
